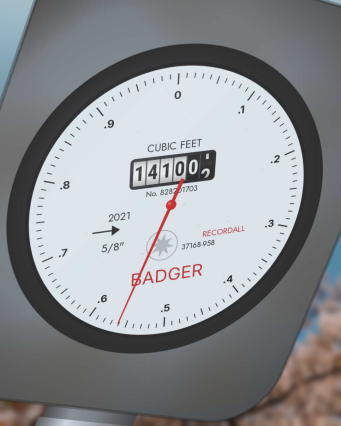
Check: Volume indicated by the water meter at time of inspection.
141001.56 ft³
